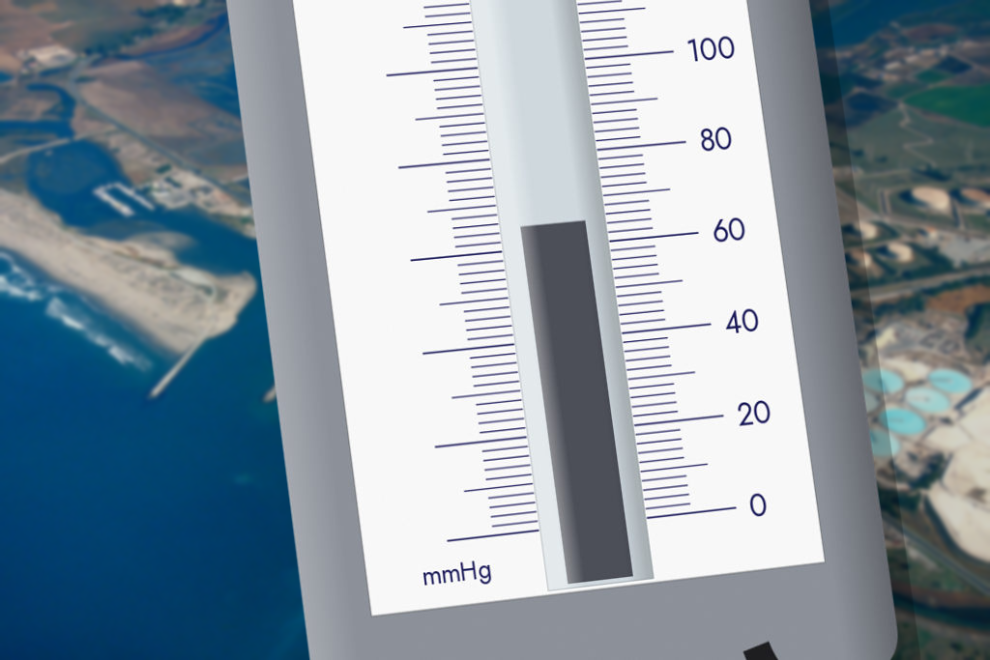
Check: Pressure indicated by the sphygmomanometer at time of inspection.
65 mmHg
